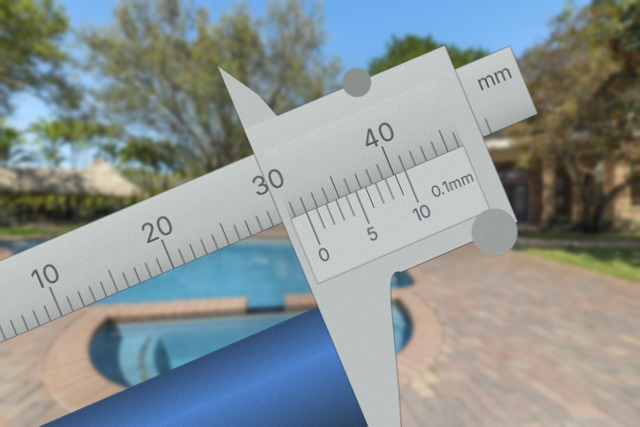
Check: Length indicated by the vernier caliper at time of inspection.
32.0 mm
